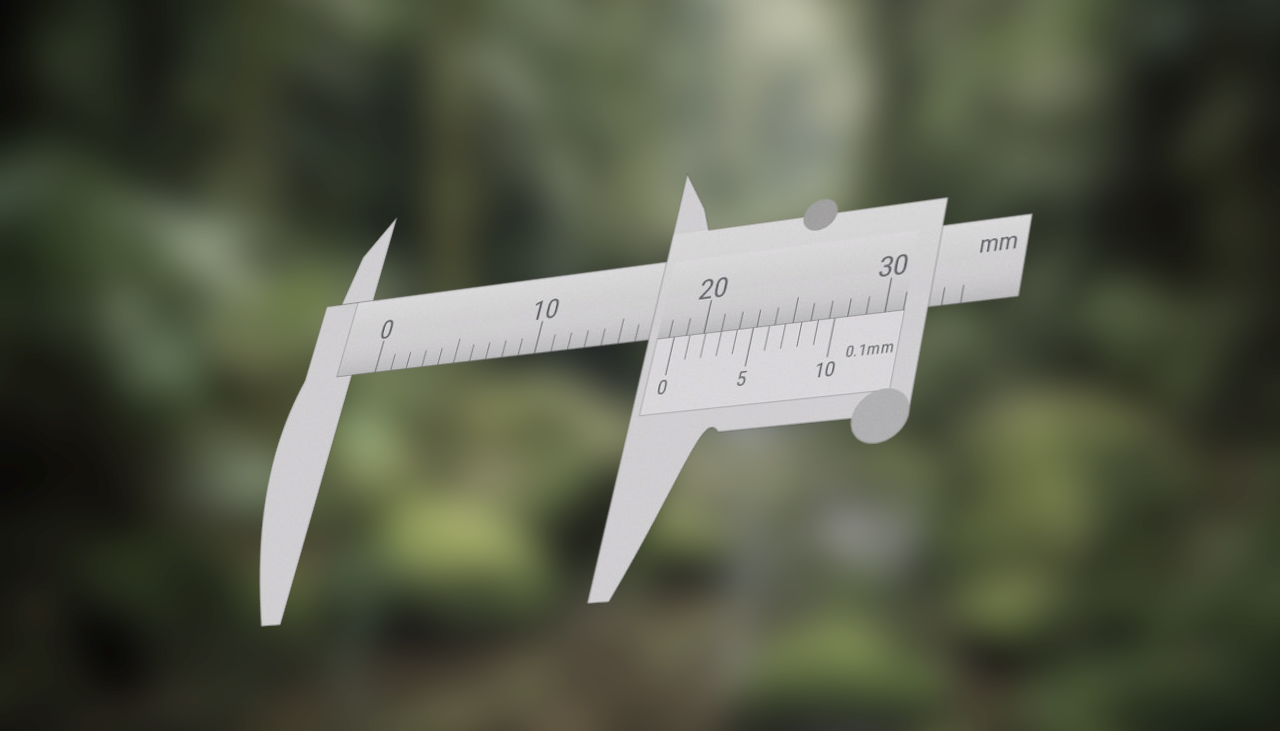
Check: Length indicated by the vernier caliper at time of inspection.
18.3 mm
